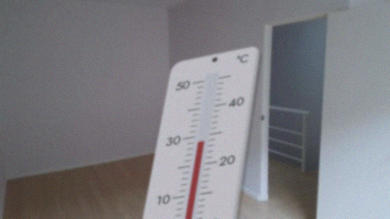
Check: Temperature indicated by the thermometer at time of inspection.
28 °C
